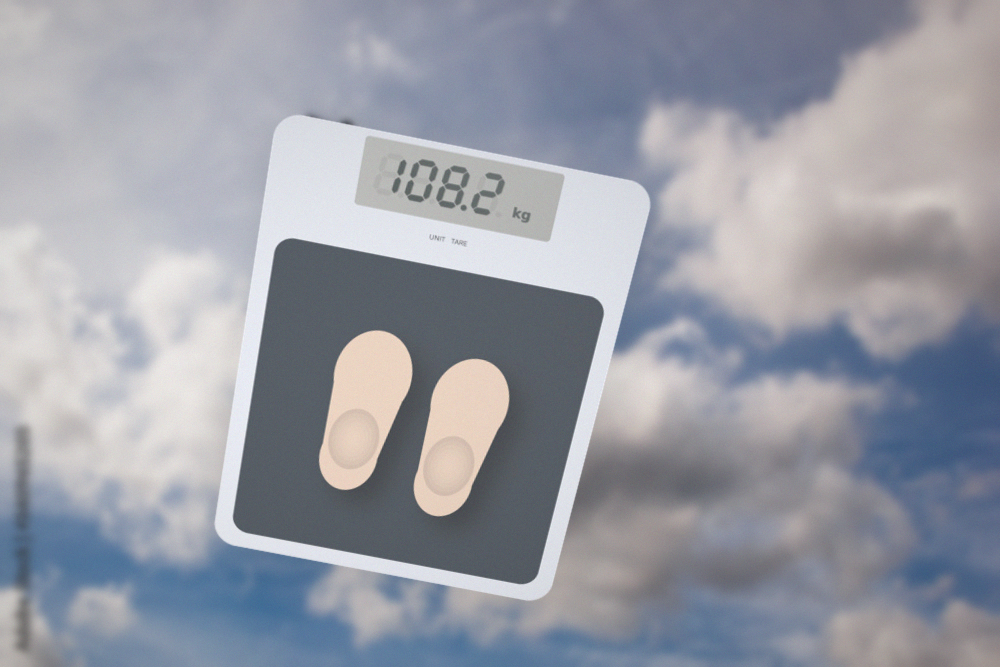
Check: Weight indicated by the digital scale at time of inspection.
108.2 kg
